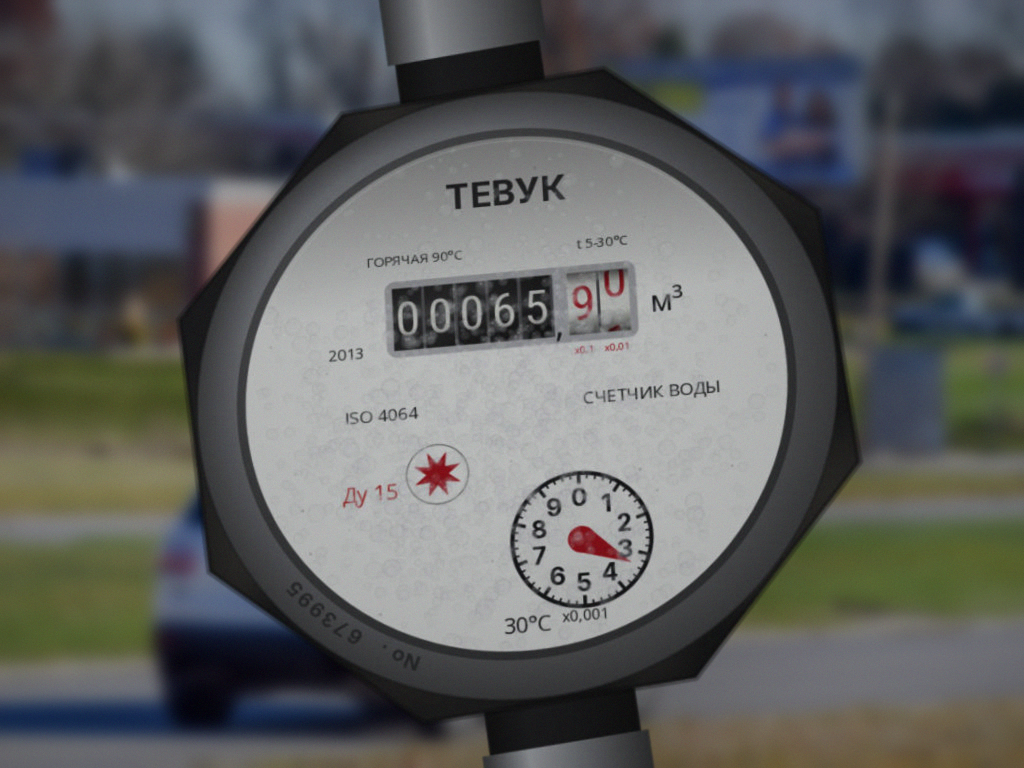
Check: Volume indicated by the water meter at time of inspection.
65.903 m³
